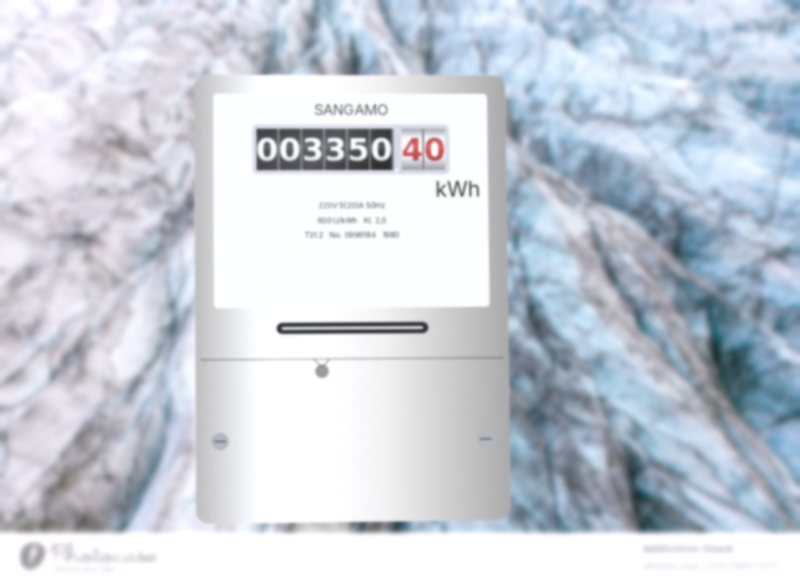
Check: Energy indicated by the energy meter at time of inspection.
3350.40 kWh
